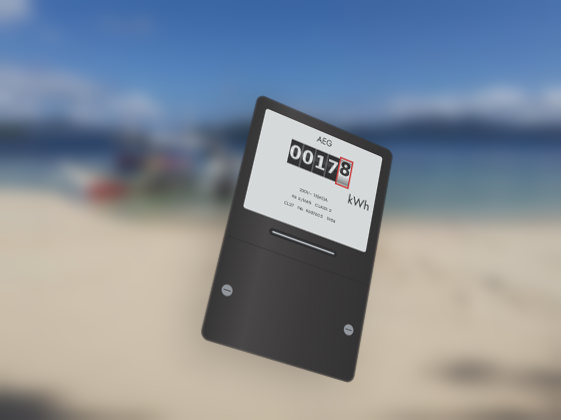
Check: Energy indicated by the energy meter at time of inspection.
17.8 kWh
